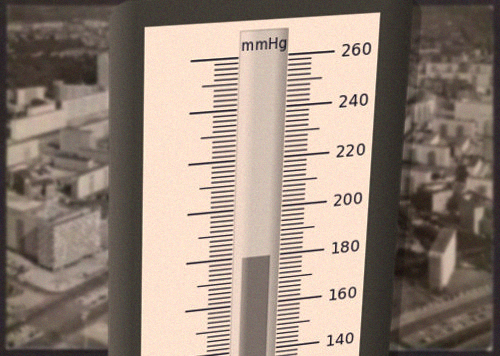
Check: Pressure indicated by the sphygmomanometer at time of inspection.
180 mmHg
